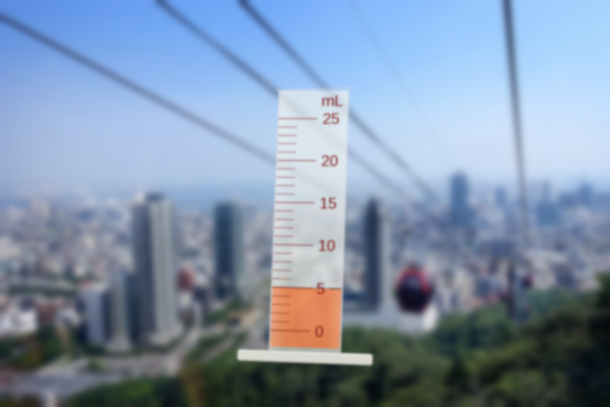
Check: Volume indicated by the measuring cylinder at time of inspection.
5 mL
